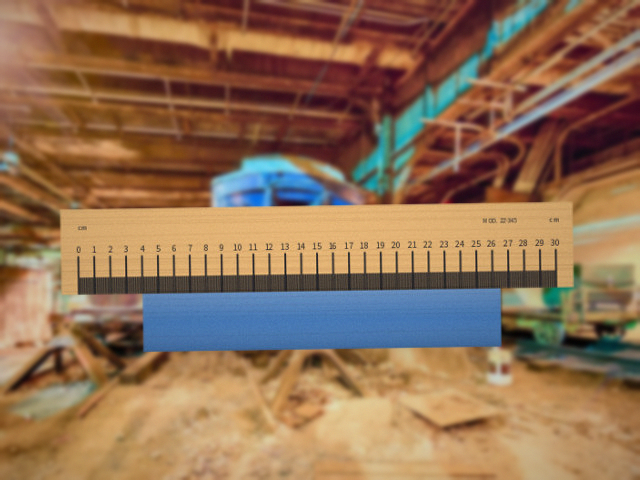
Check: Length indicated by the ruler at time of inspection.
22.5 cm
